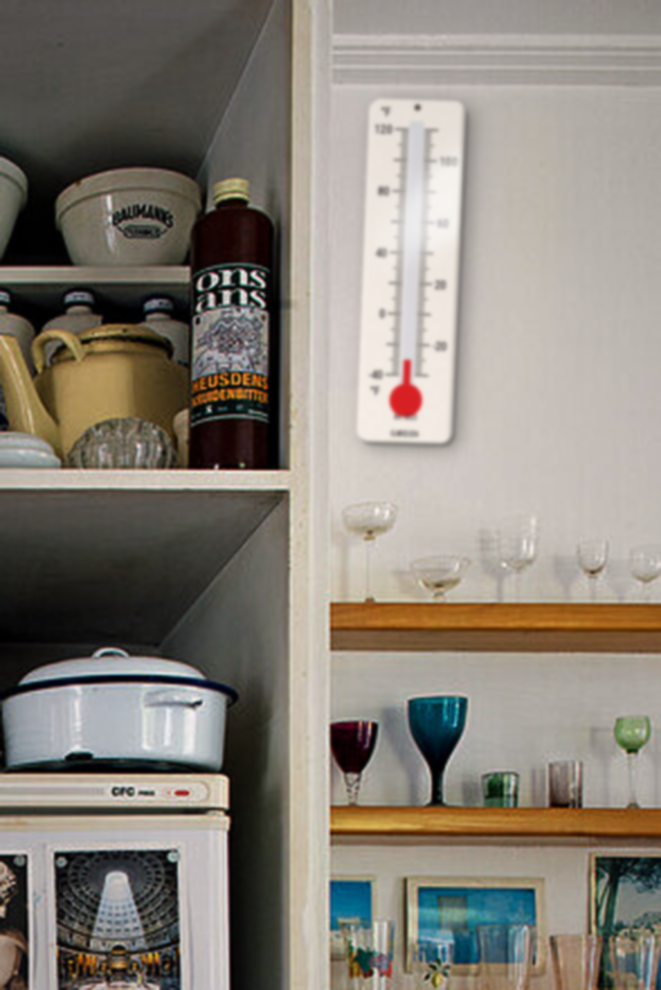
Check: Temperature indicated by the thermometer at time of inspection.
-30 °F
